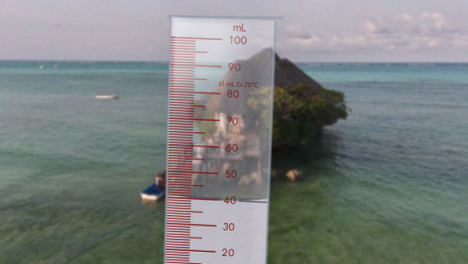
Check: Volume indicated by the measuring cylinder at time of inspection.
40 mL
